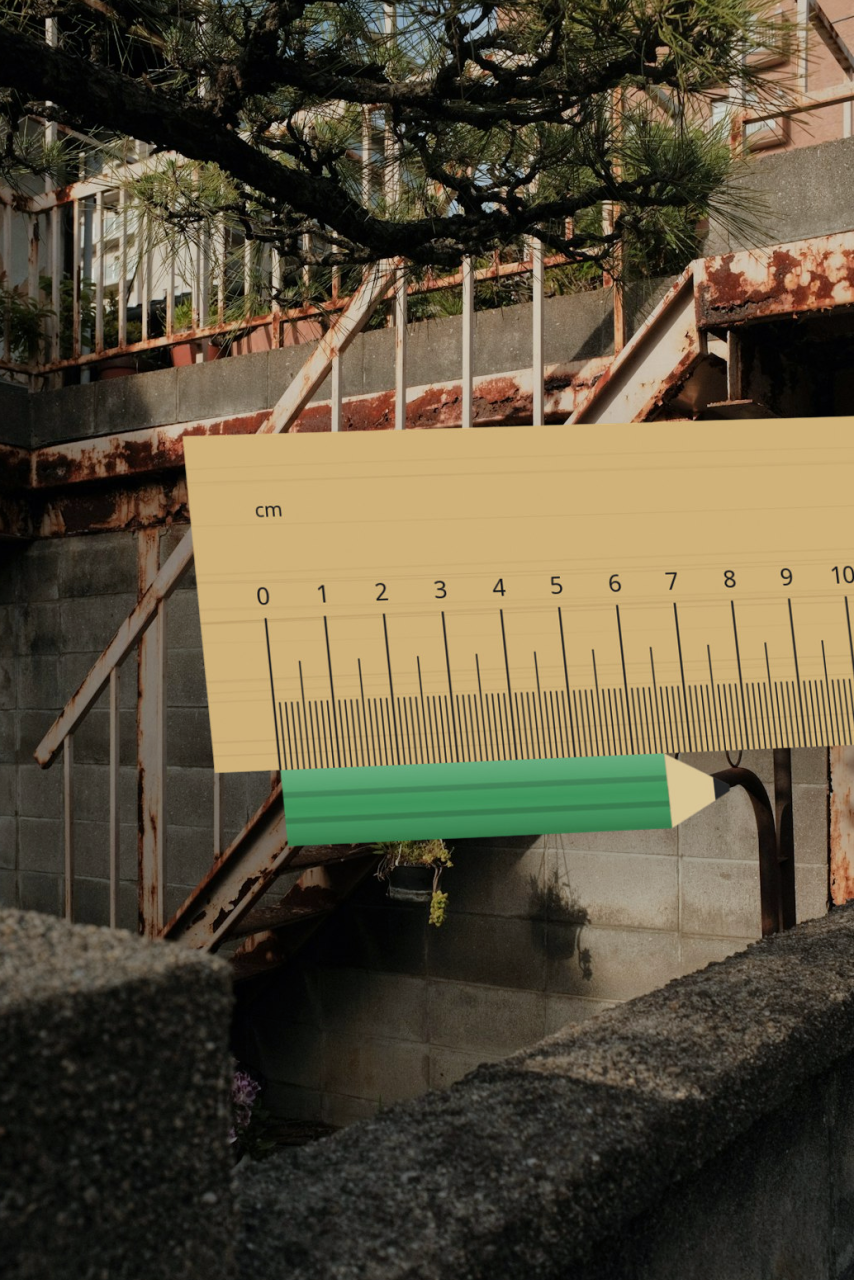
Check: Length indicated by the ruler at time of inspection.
7.6 cm
